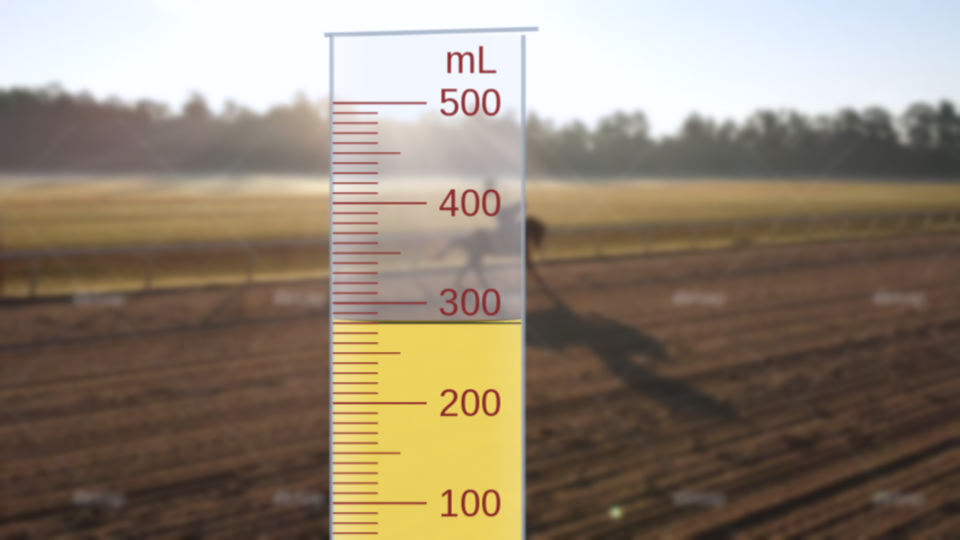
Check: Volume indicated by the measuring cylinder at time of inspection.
280 mL
